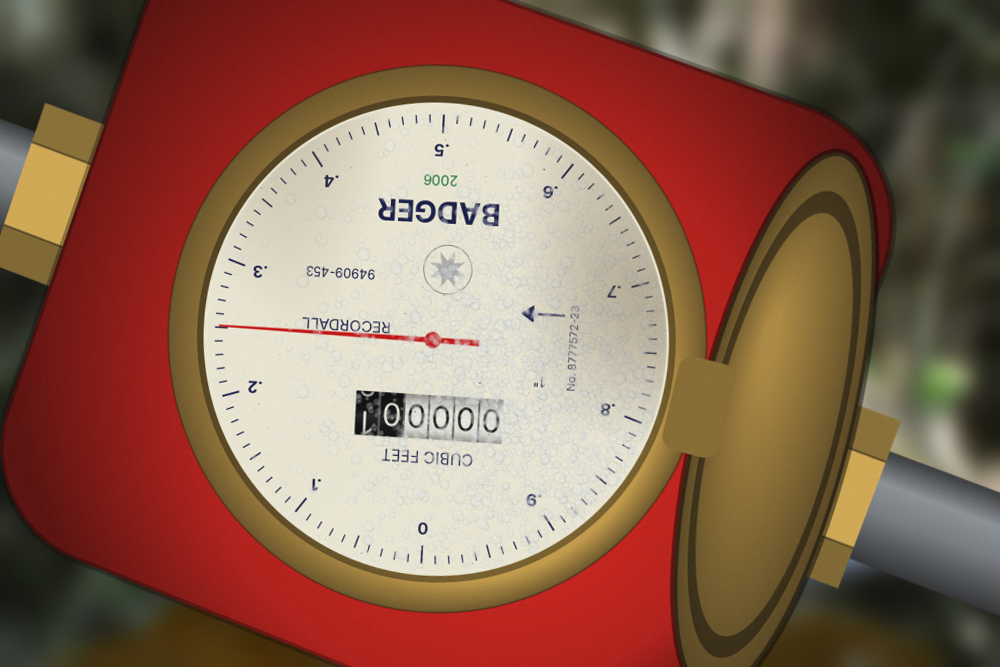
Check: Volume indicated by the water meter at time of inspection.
1.25 ft³
